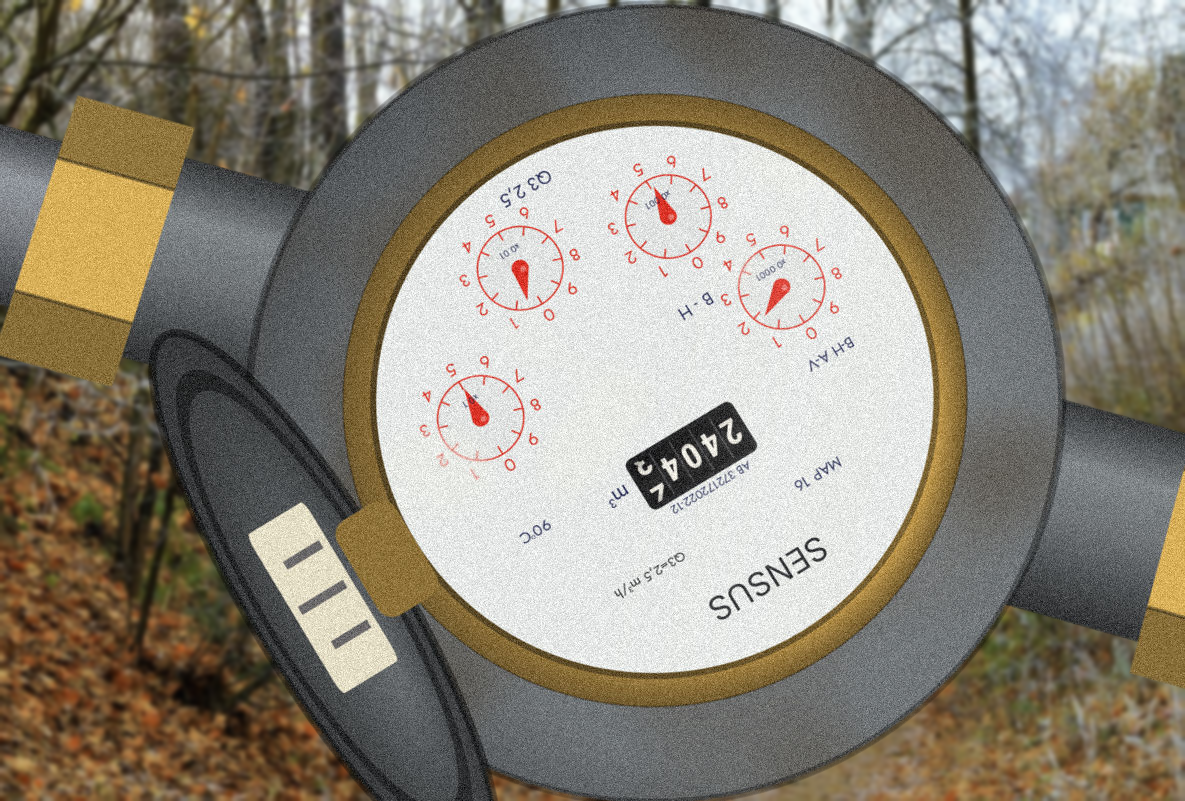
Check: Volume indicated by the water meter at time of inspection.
24042.5051 m³
